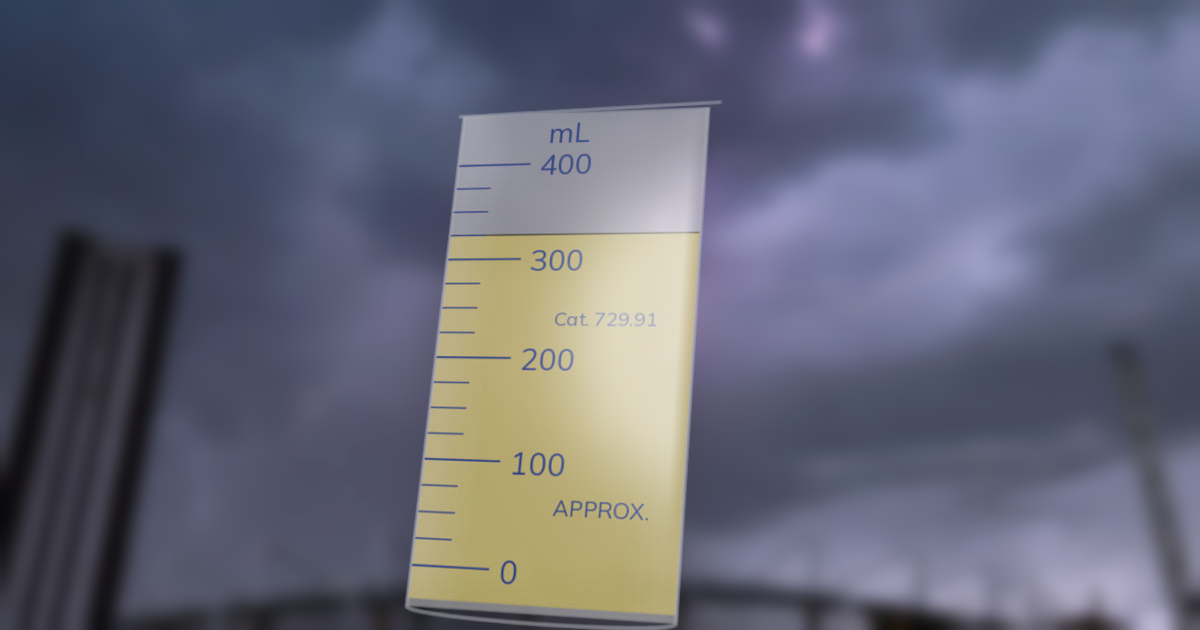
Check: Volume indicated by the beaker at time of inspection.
325 mL
